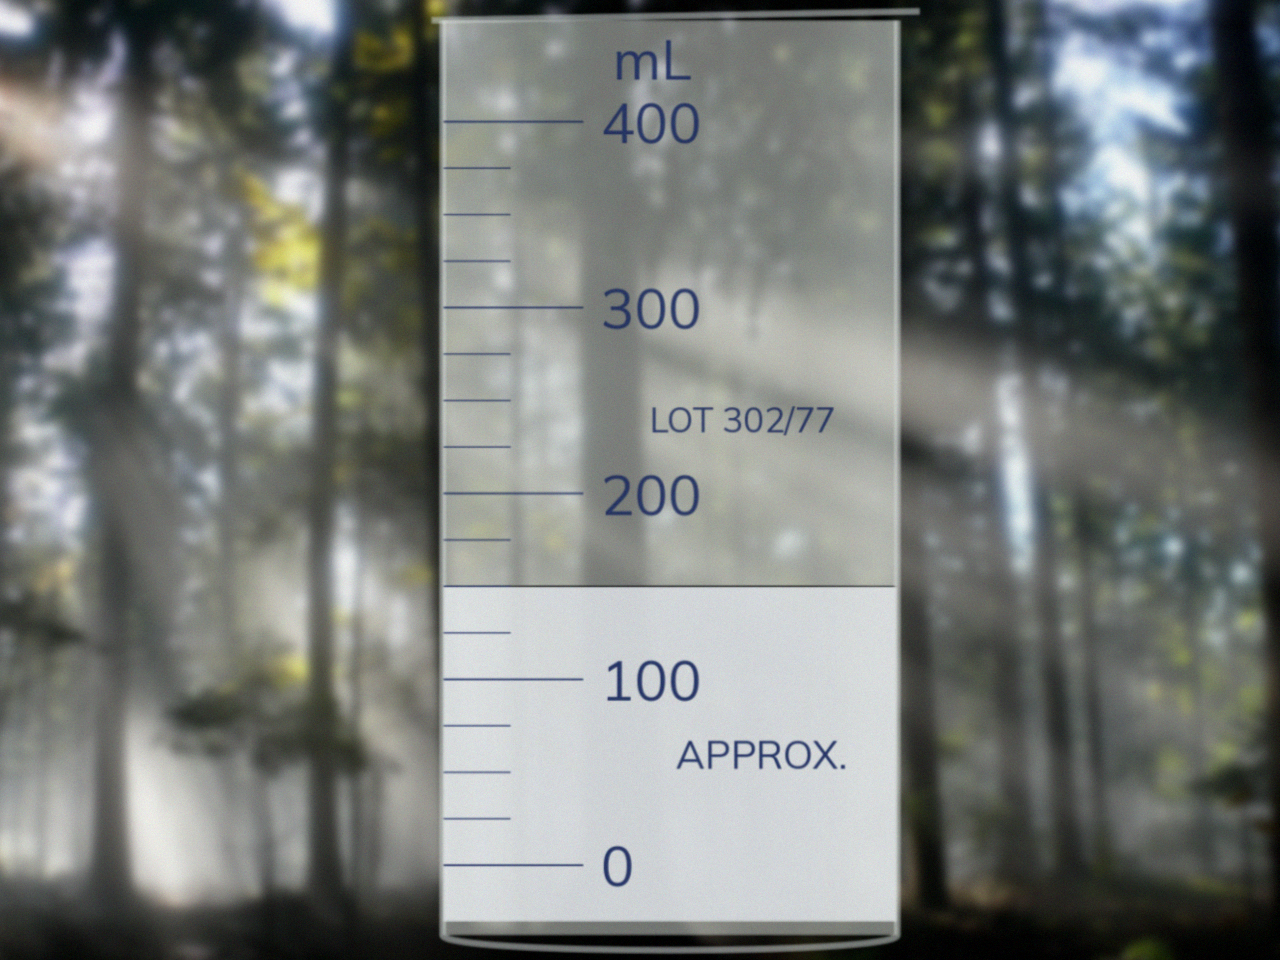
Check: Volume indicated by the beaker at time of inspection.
150 mL
